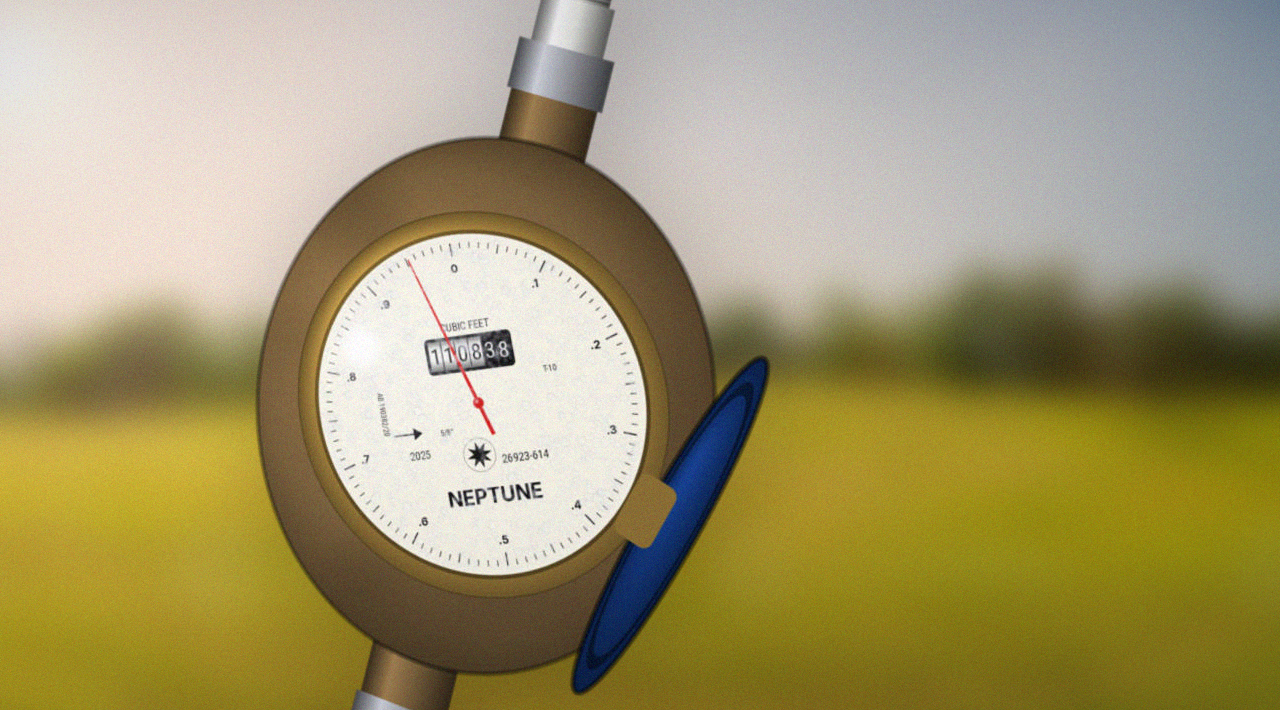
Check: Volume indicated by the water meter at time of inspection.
110837.95 ft³
